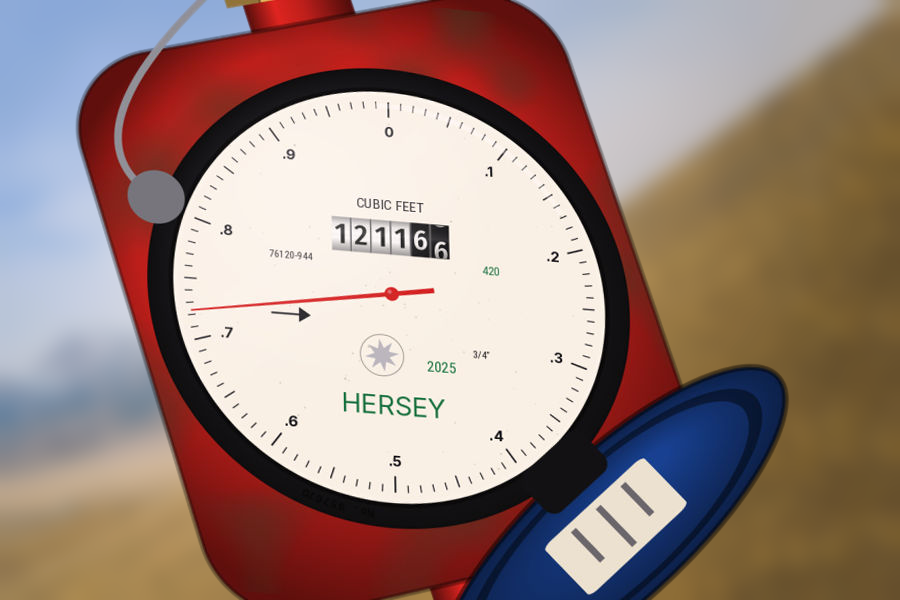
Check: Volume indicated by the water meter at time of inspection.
121165.72 ft³
